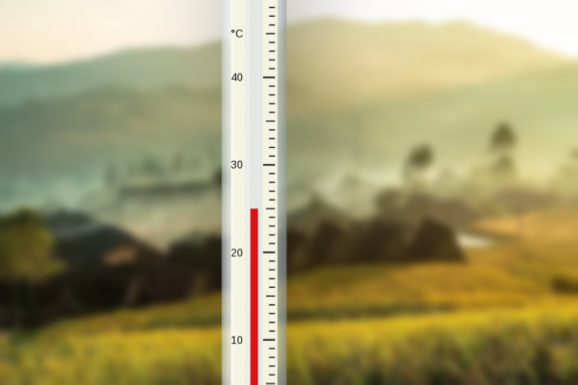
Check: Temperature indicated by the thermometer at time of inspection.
25 °C
